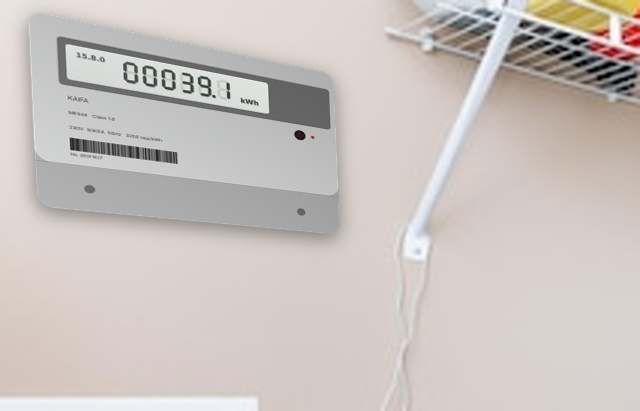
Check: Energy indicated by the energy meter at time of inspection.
39.1 kWh
